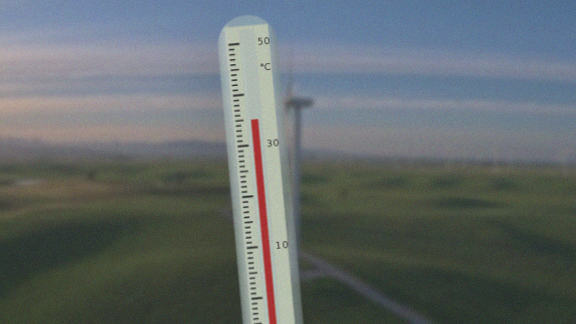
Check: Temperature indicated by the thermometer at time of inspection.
35 °C
